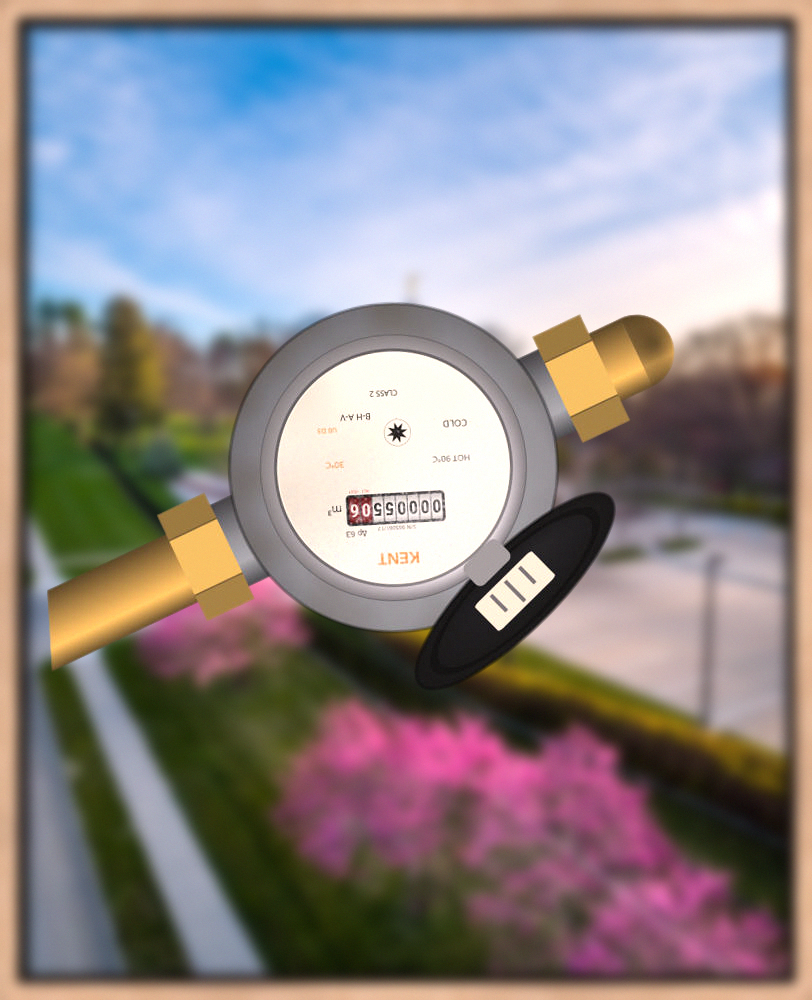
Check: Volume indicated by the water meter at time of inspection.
55.06 m³
